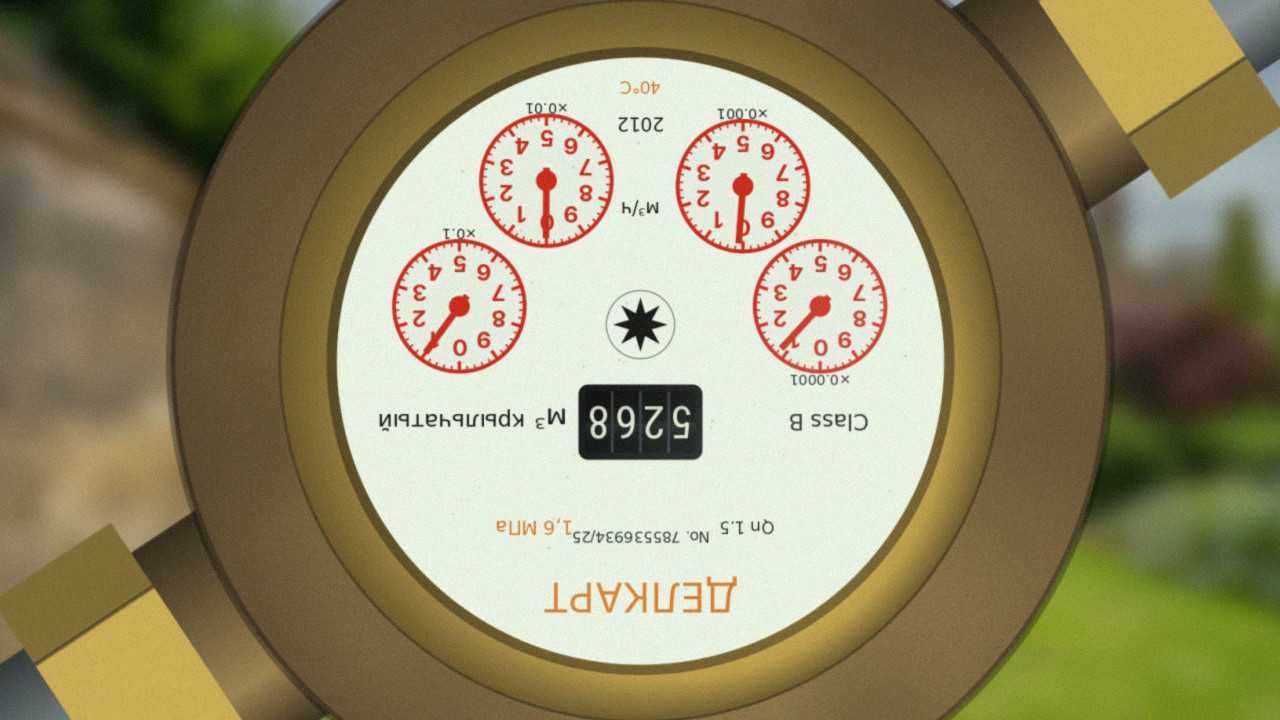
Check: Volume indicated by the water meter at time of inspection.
5268.1001 m³
